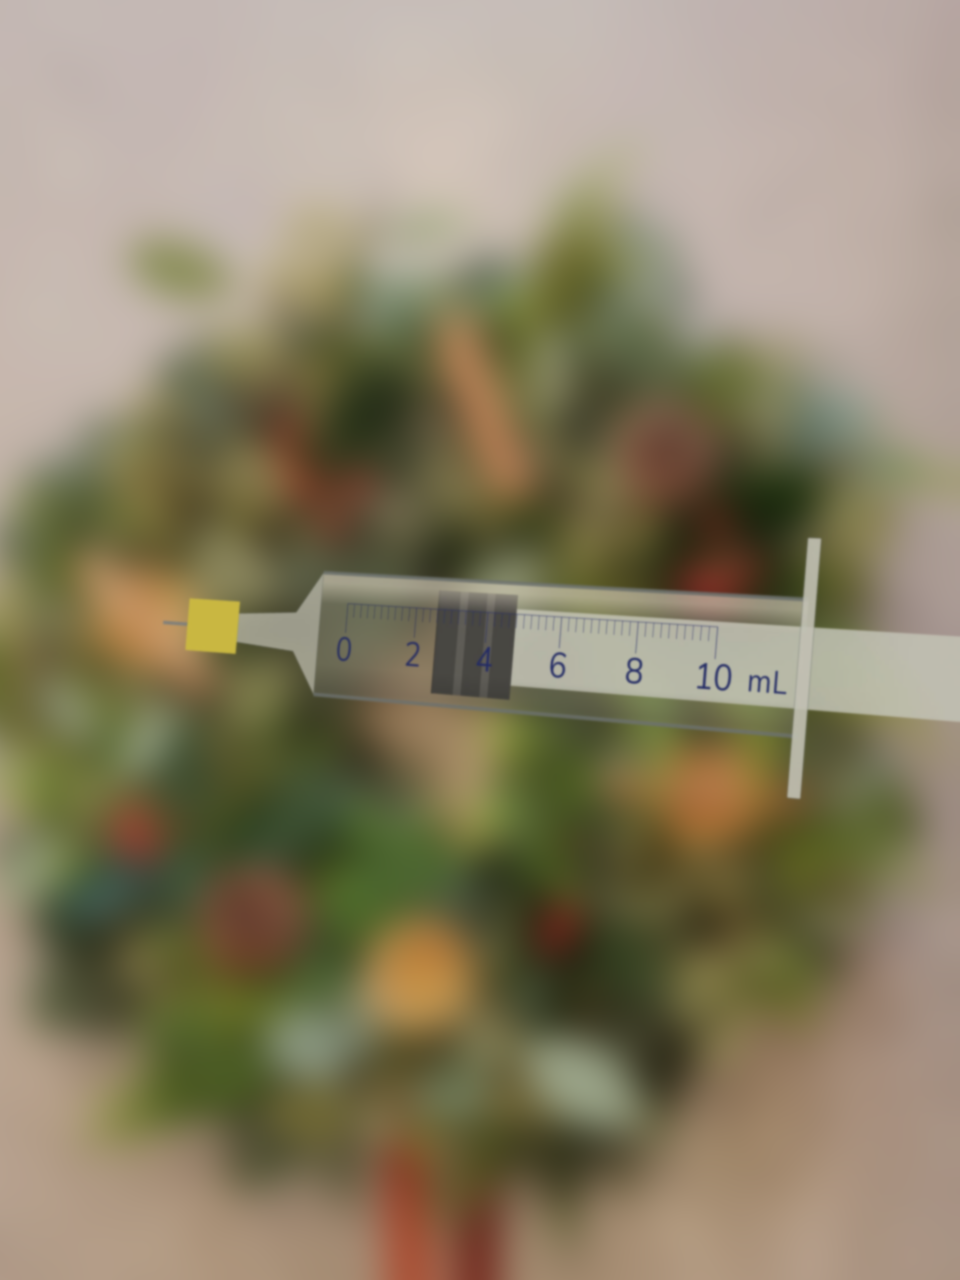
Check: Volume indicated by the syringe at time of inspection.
2.6 mL
